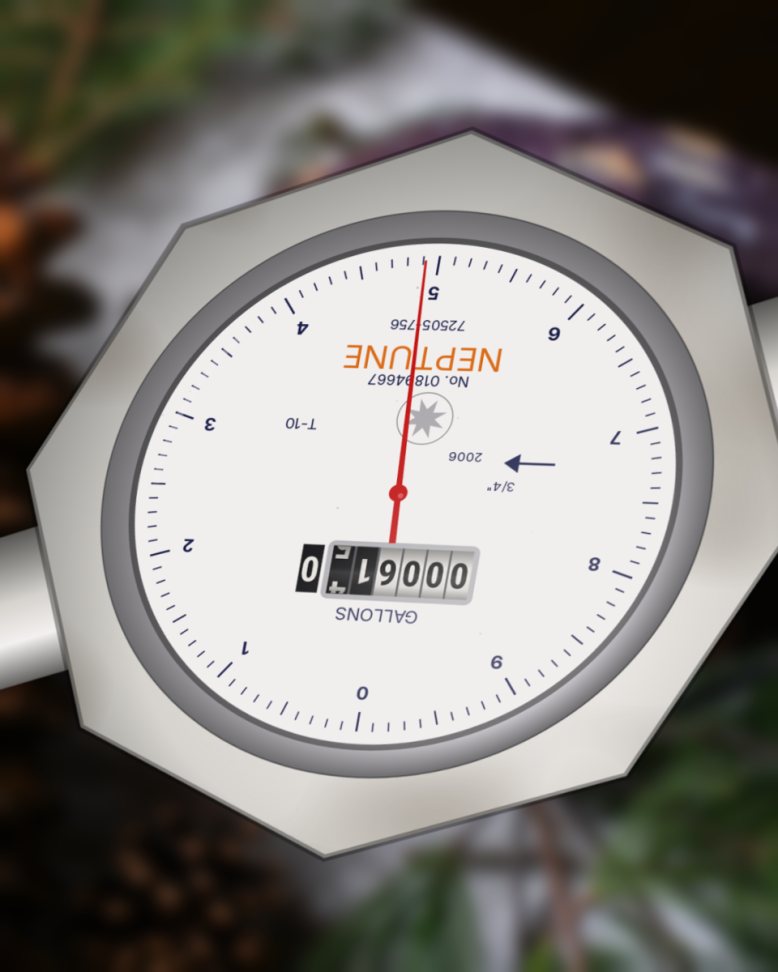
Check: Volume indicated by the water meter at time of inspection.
6144.9 gal
